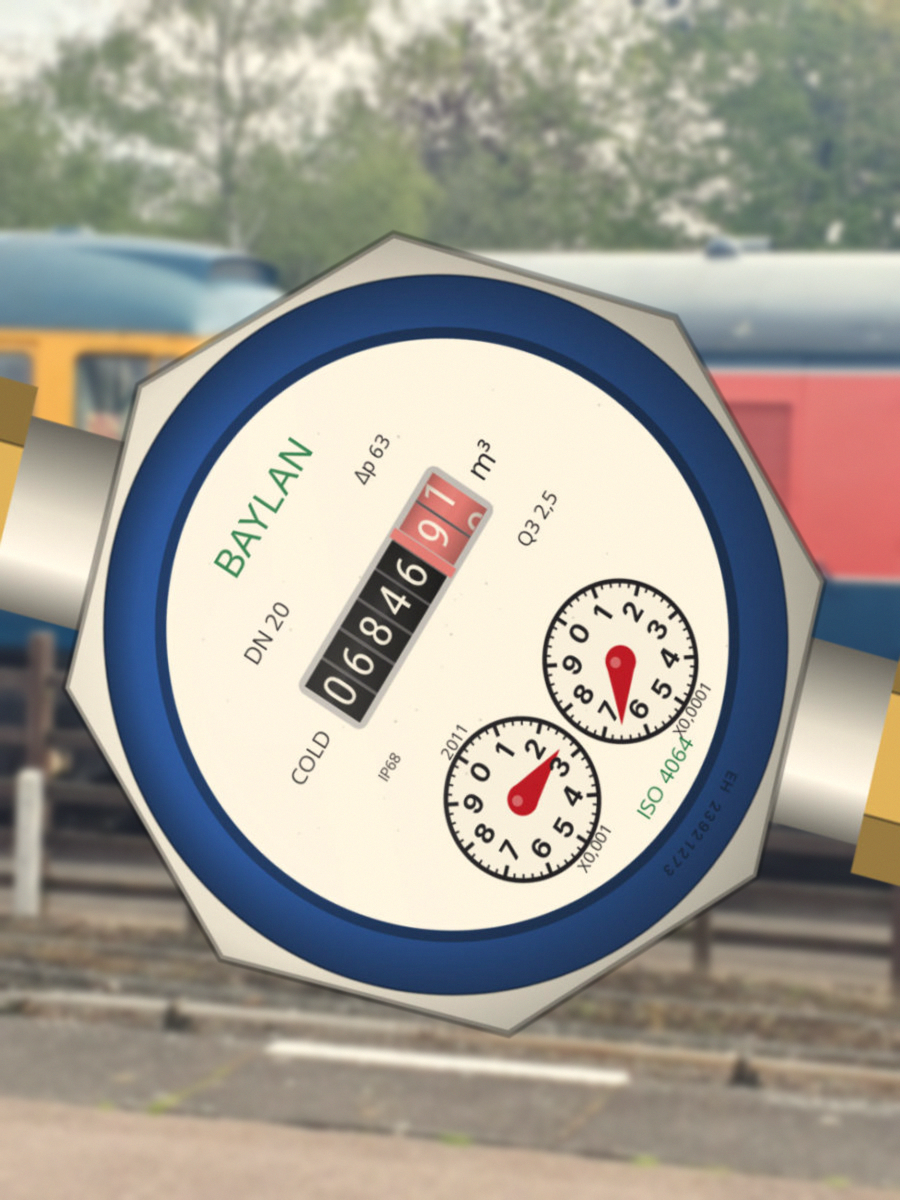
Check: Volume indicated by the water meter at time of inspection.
6846.9126 m³
